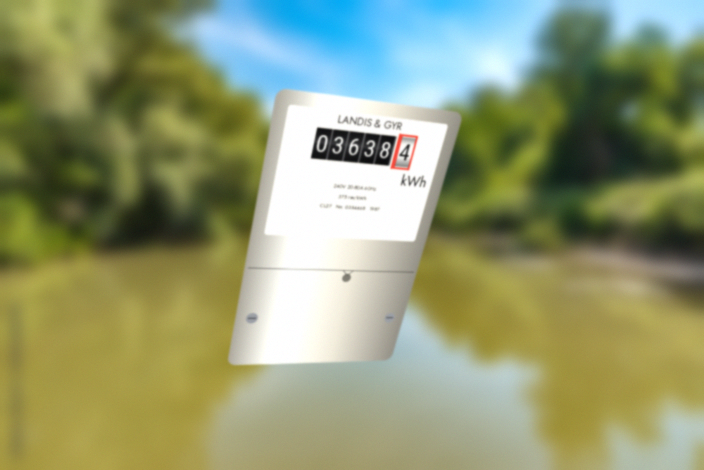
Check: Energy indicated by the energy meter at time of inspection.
3638.4 kWh
